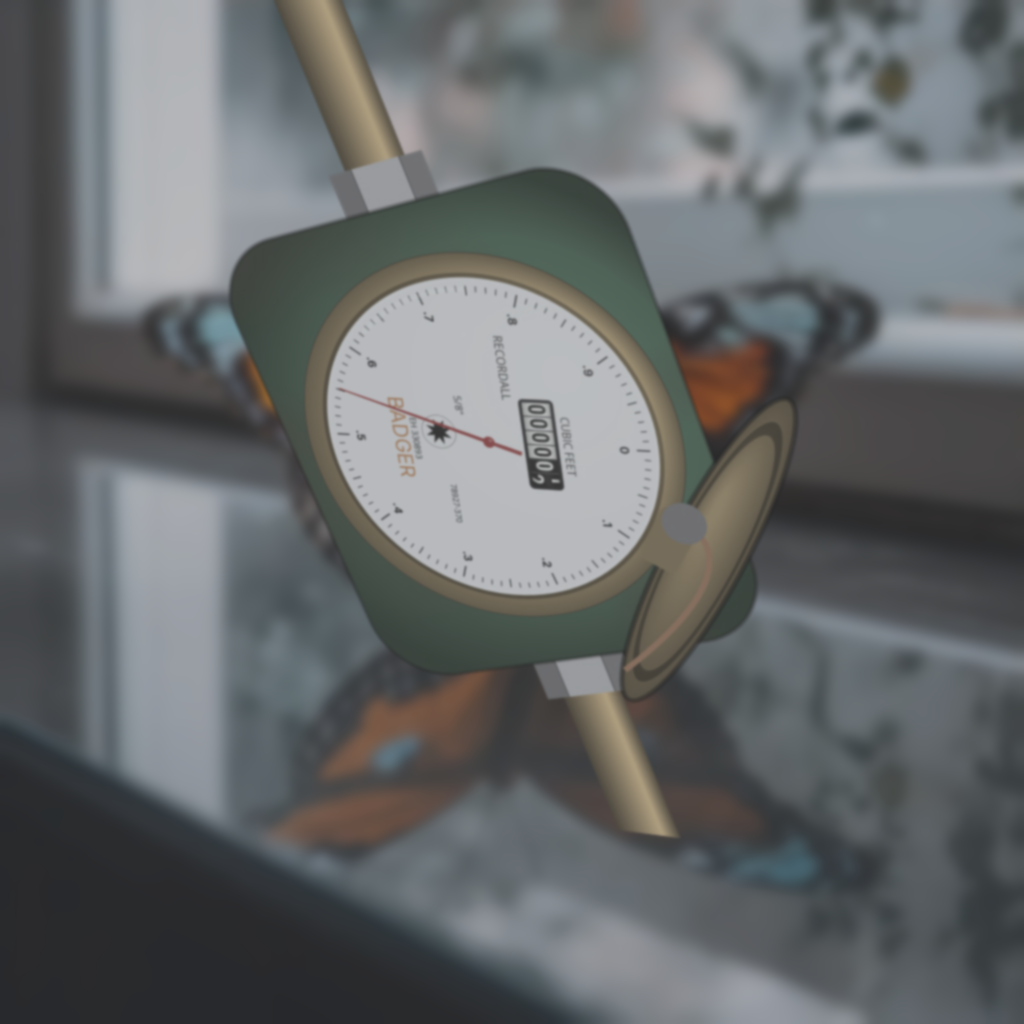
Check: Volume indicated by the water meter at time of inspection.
1.55 ft³
